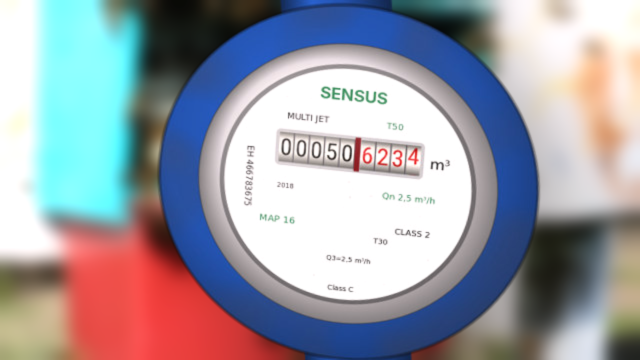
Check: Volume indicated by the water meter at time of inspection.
50.6234 m³
